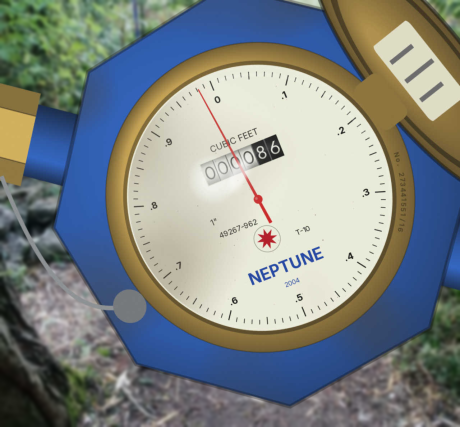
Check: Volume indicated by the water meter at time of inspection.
85.98 ft³
